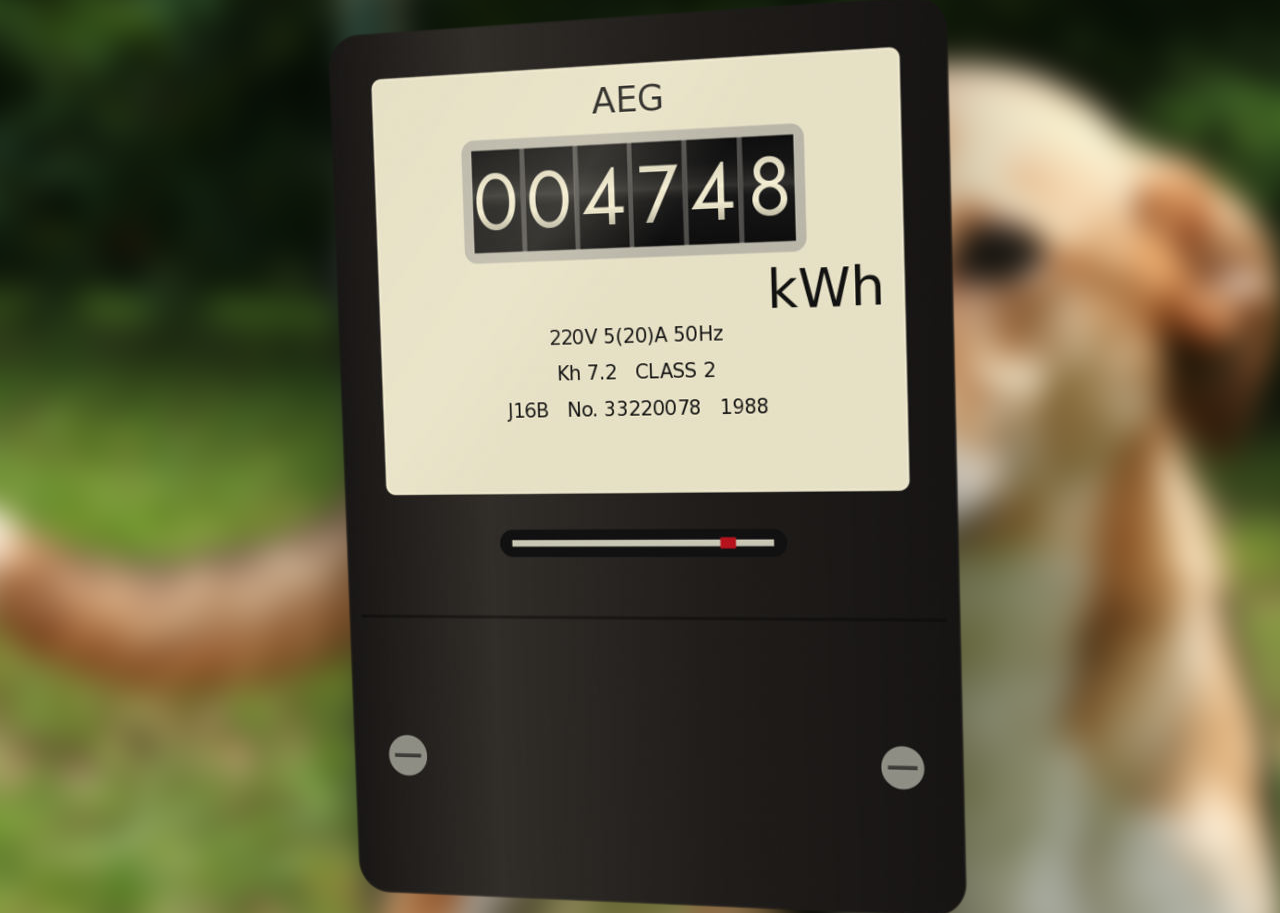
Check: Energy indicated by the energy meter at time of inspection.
4748 kWh
